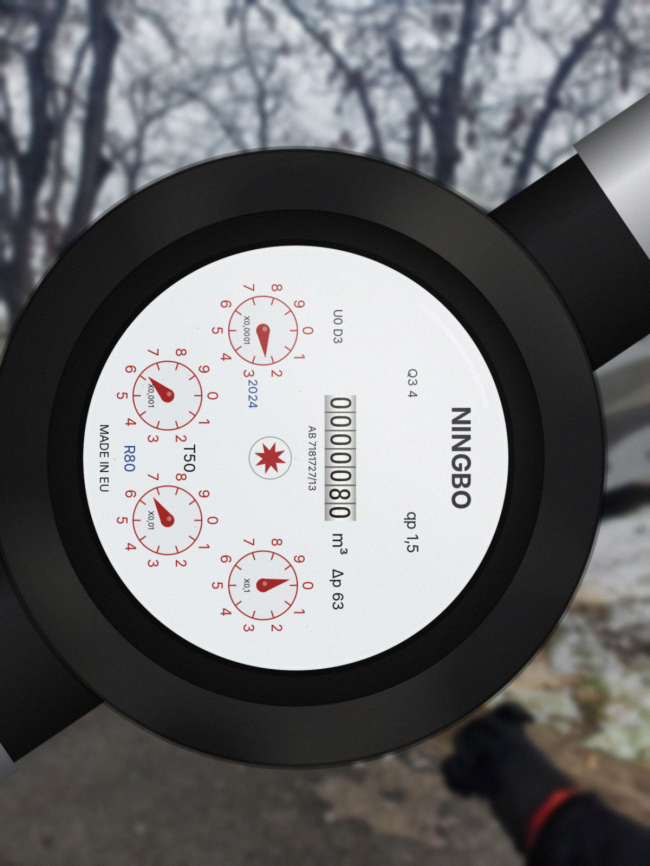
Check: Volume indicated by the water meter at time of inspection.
79.9662 m³
